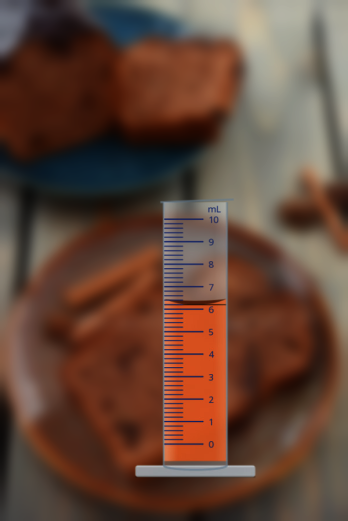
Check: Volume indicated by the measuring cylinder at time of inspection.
6.2 mL
